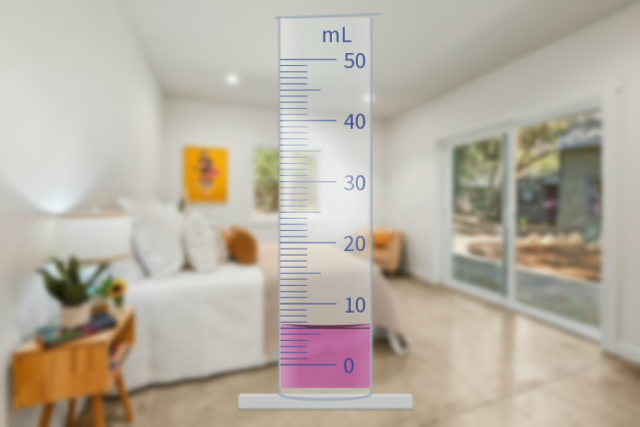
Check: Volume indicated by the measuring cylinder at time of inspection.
6 mL
